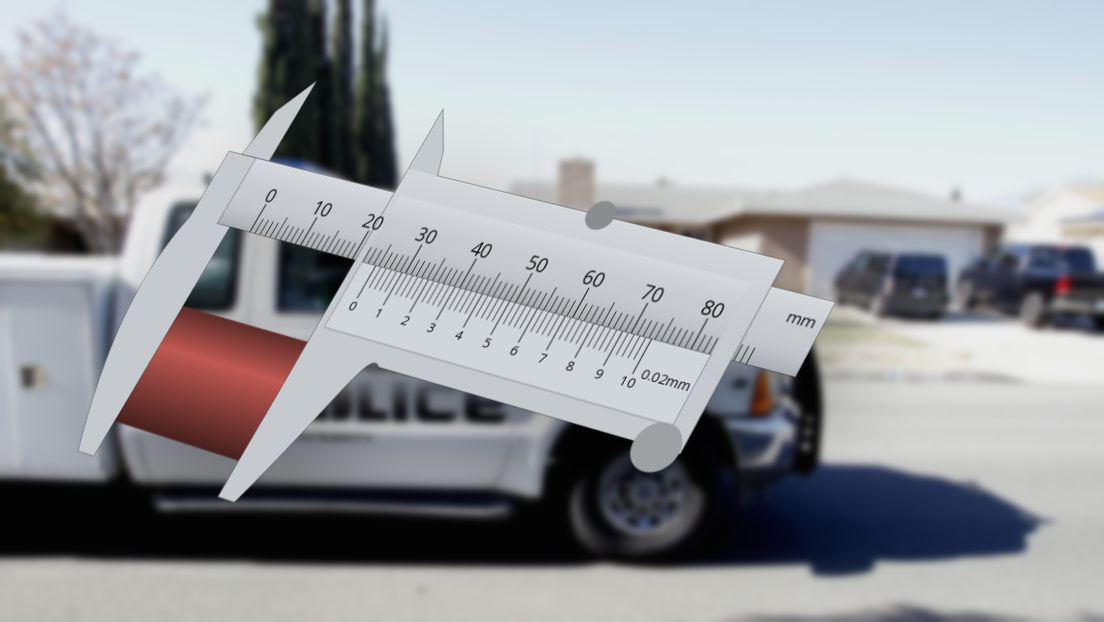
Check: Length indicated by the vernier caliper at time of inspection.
24.5 mm
